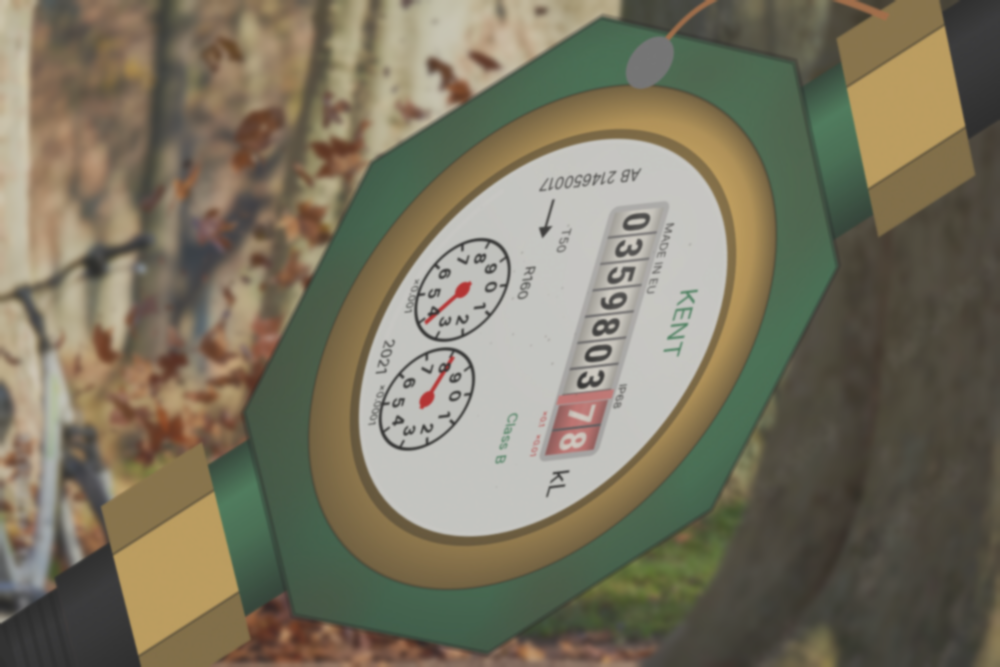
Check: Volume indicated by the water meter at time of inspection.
359803.7838 kL
